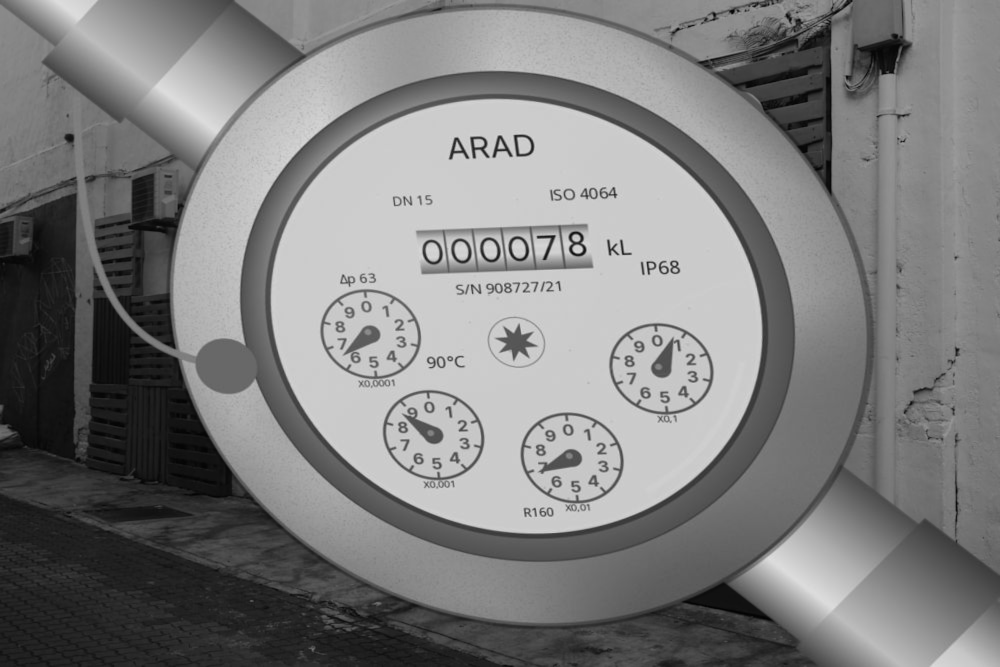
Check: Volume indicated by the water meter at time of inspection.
78.0686 kL
